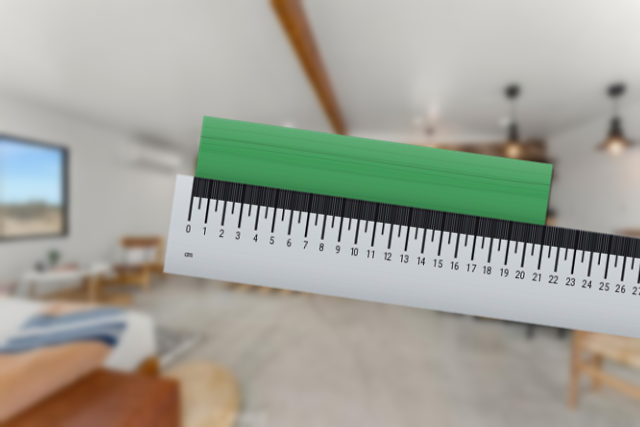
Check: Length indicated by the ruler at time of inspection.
21 cm
